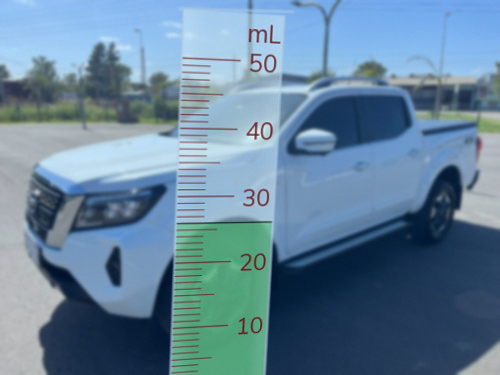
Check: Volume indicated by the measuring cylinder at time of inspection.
26 mL
